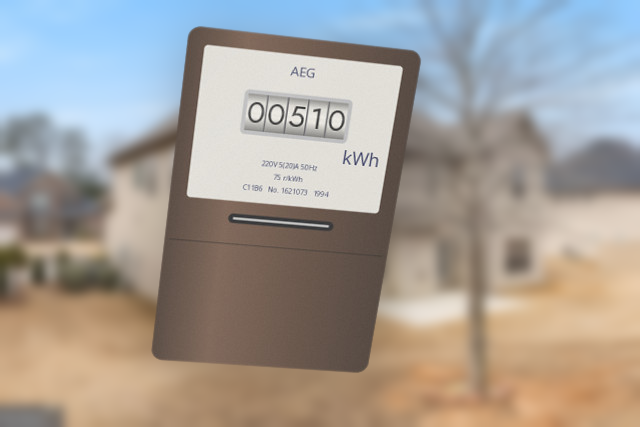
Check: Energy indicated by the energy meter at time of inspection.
510 kWh
